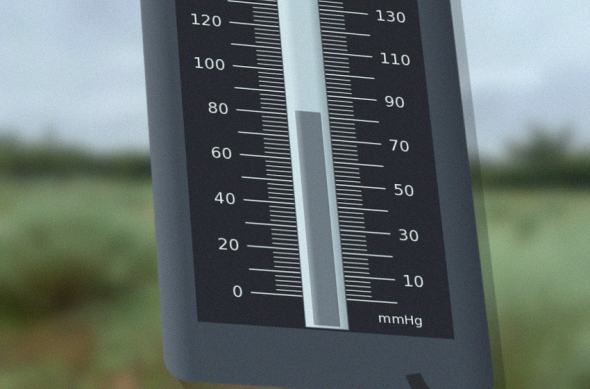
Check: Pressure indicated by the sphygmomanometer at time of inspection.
82 mmHg
